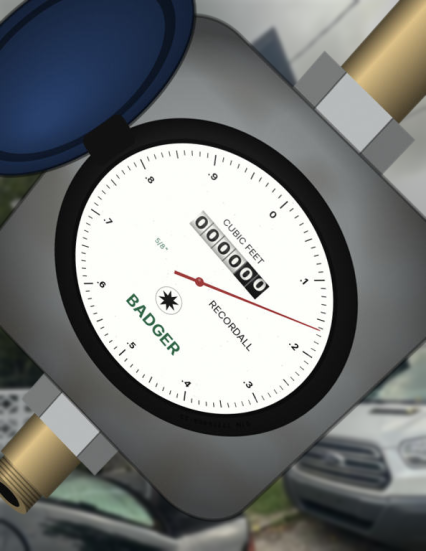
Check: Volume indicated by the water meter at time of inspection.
0.16 ft³
